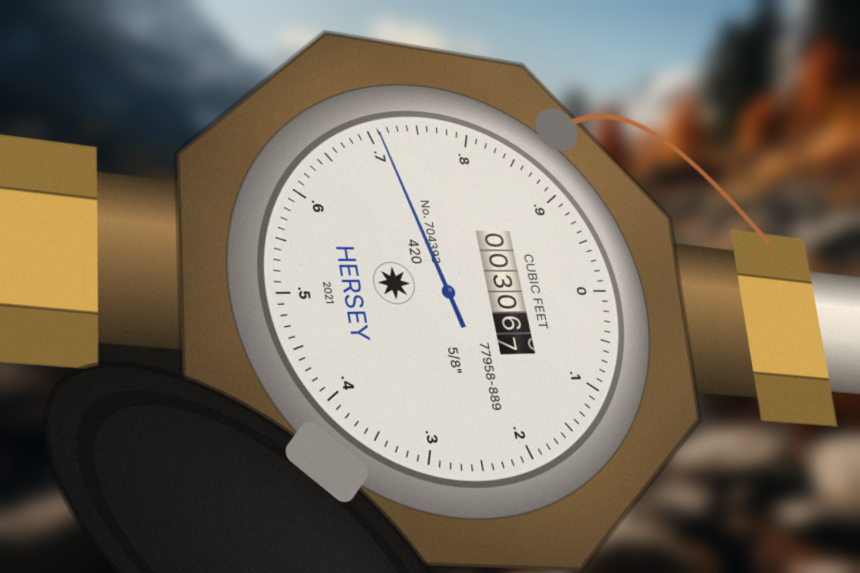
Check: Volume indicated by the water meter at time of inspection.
3066.71 ft³
